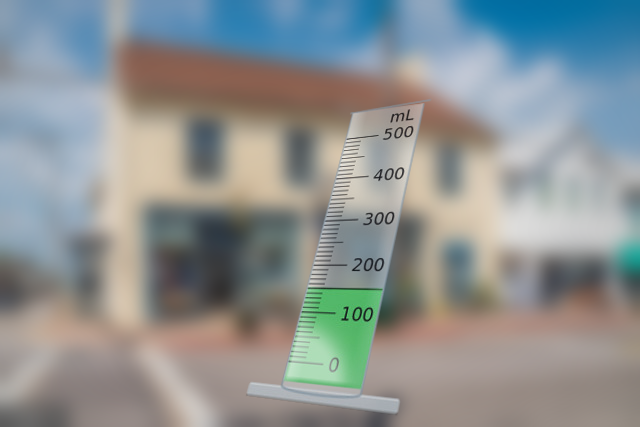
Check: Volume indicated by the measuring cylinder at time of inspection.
150 mL
